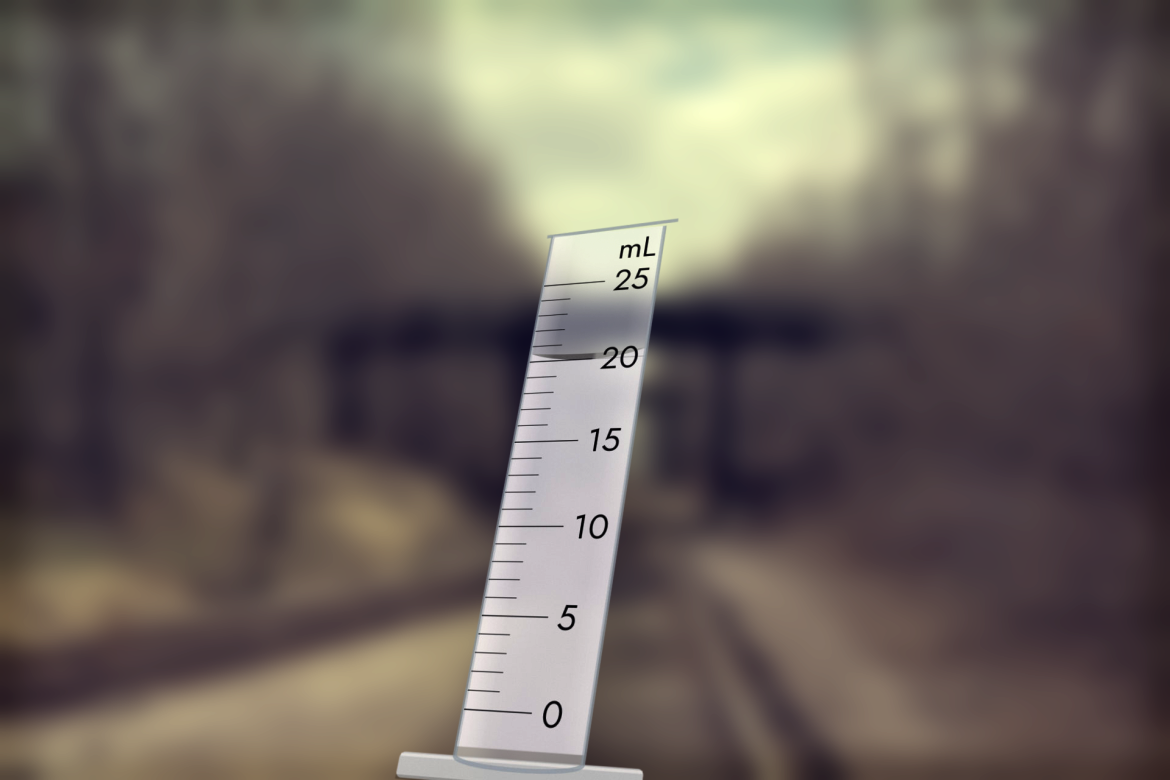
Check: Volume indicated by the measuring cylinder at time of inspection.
20 mL
